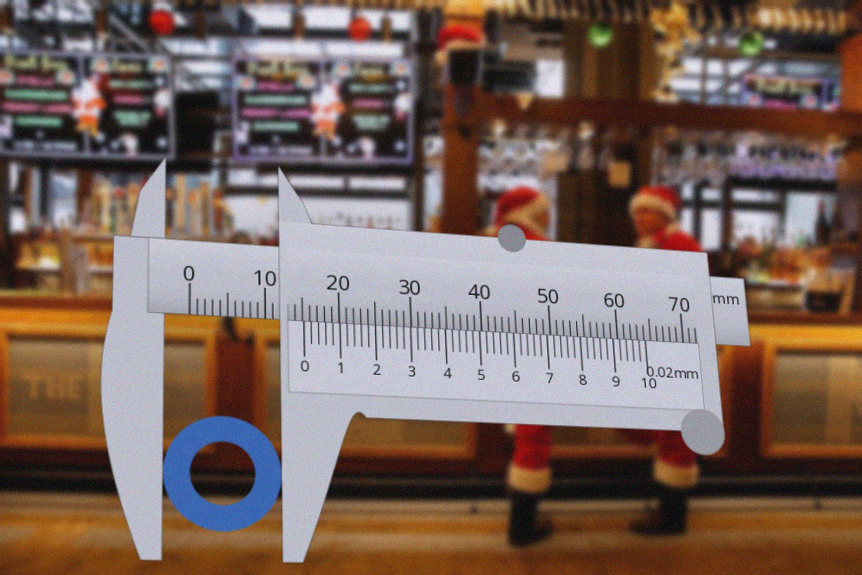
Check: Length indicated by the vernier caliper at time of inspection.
15.2 mm
